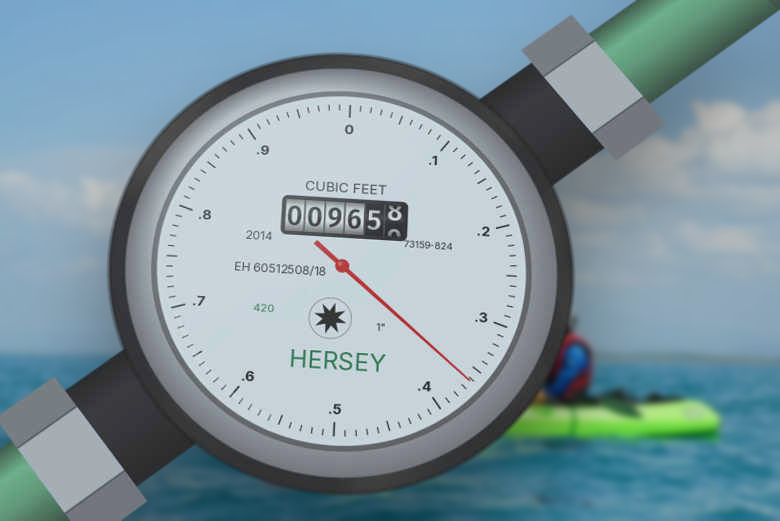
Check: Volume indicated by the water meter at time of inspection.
9658.36 ft³
